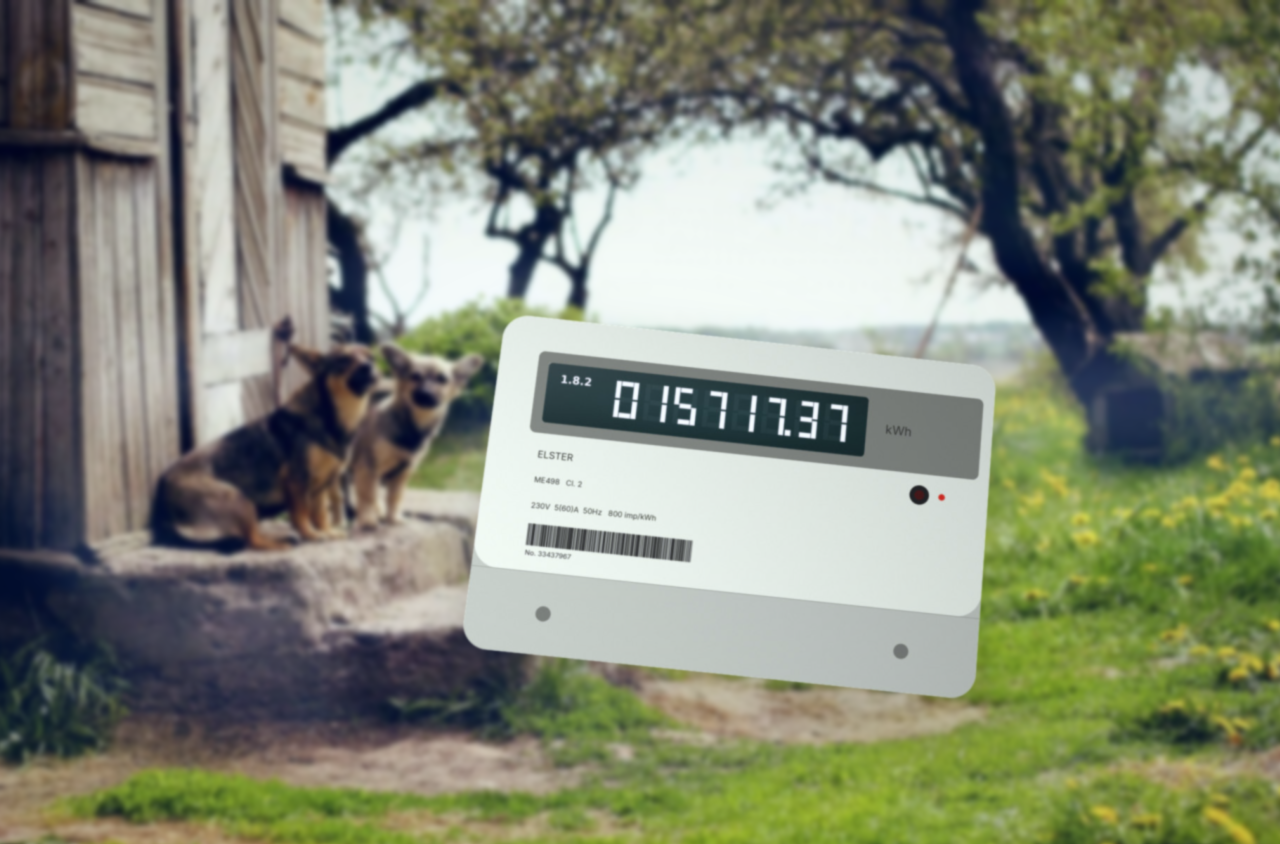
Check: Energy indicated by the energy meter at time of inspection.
15717.37 kWh
